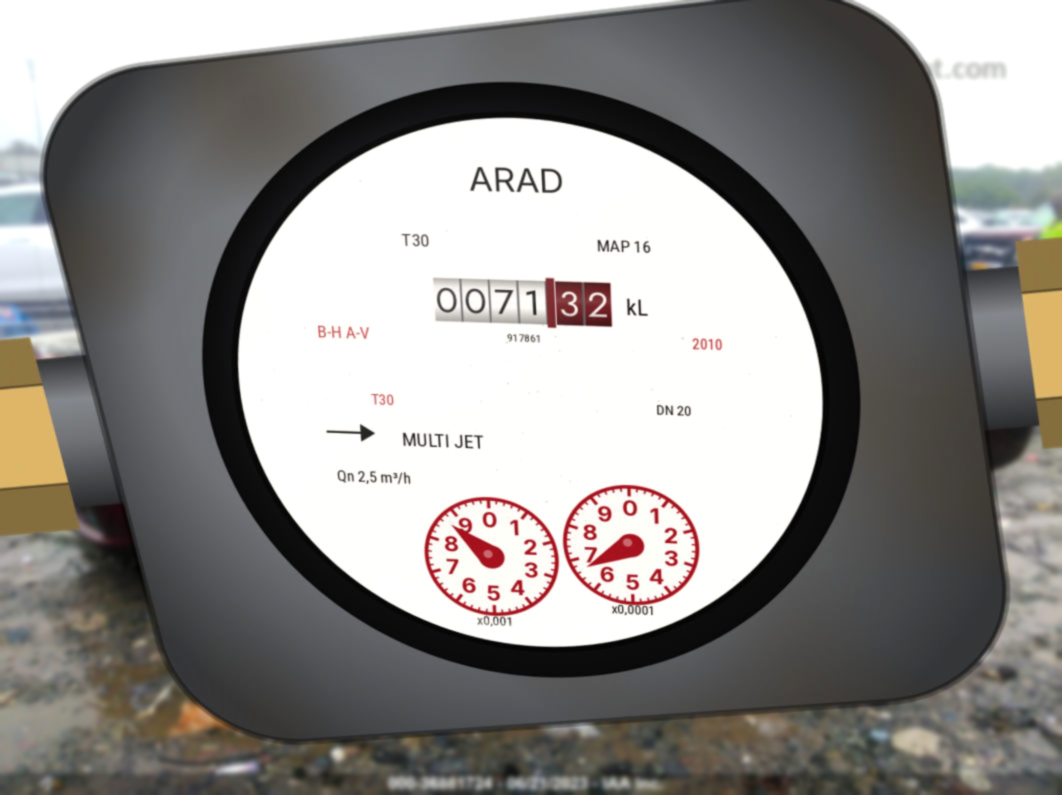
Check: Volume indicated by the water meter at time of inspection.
71.3286 kL
